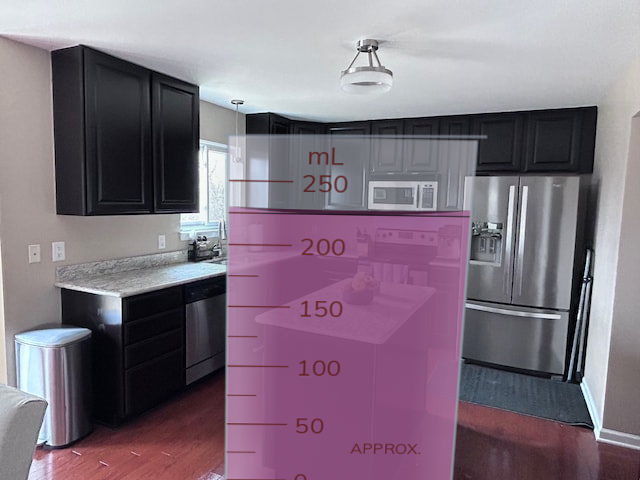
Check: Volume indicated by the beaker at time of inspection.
225 mL
